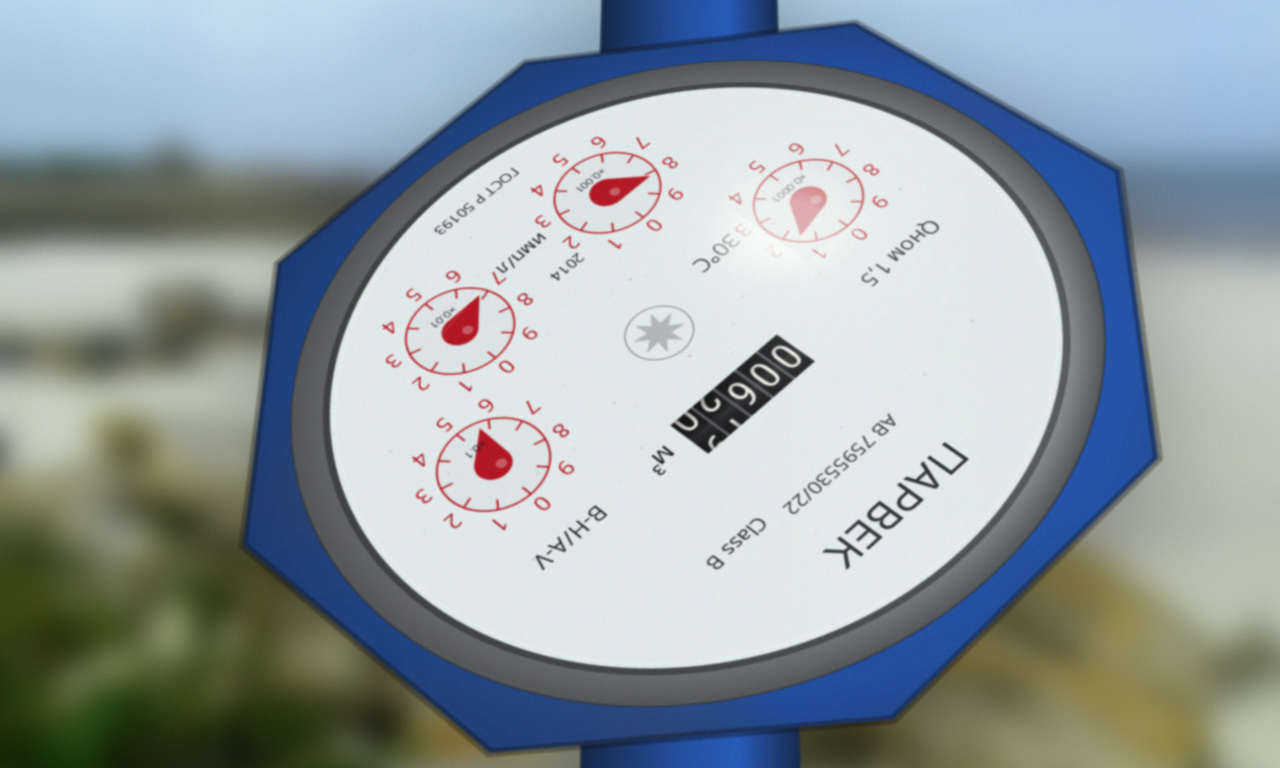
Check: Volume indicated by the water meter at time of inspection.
619.5681 m³
